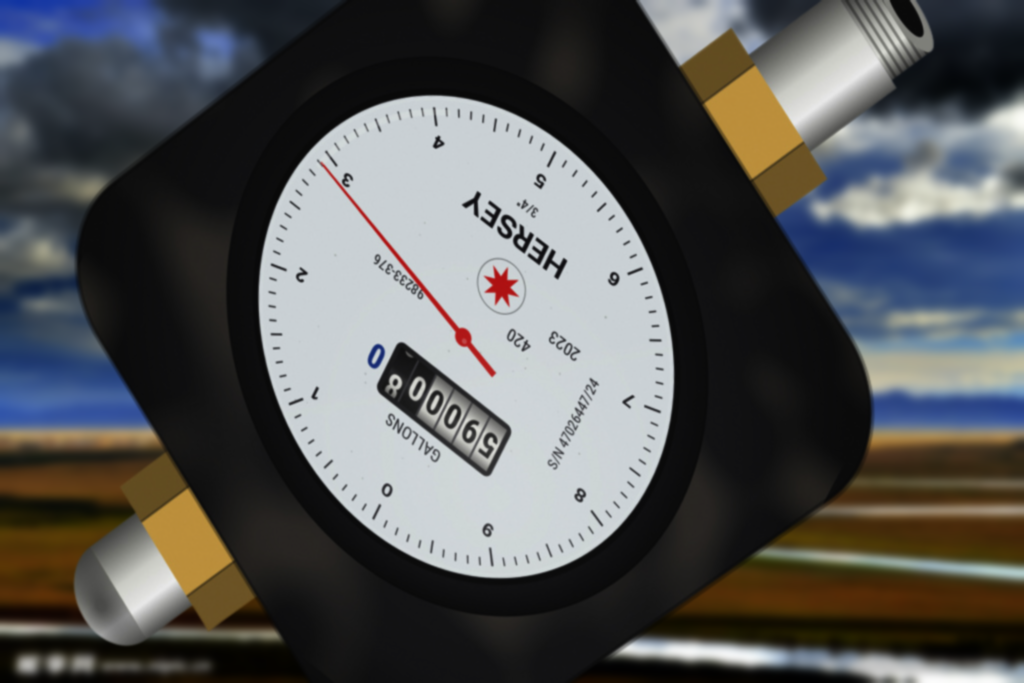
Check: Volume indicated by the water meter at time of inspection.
5900082.9 gal
